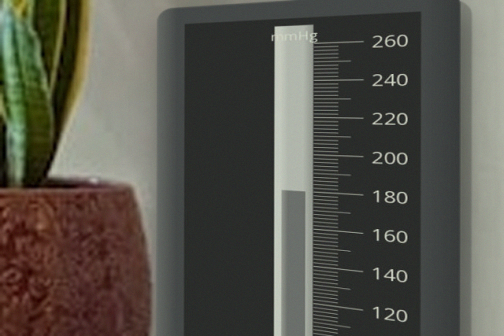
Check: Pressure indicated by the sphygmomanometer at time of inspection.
180 mmHg
